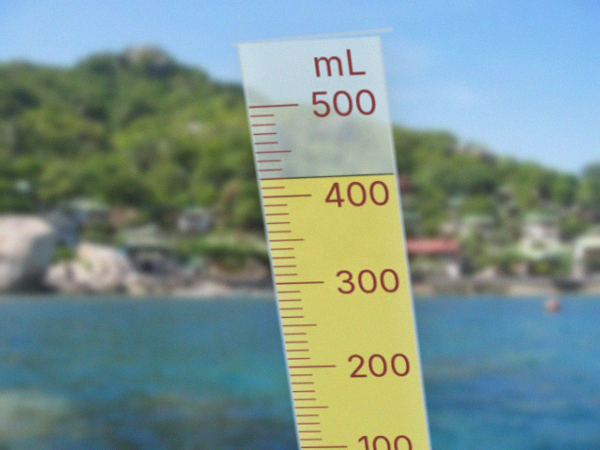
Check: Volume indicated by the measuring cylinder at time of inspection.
420 mL
